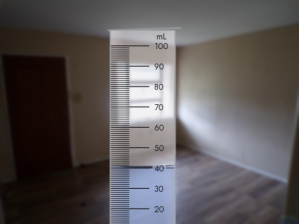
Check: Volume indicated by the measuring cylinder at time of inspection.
40 mL
